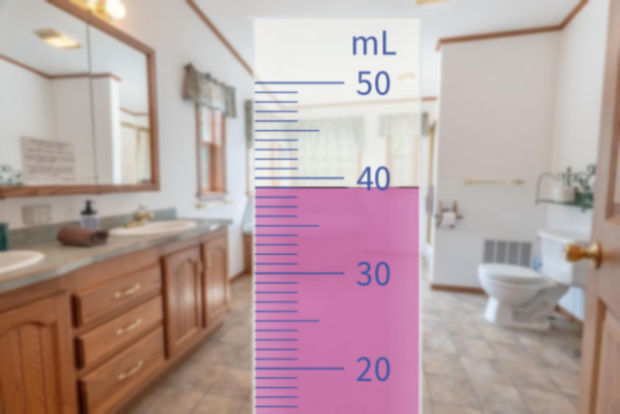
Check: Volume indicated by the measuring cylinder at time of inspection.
39 mL
